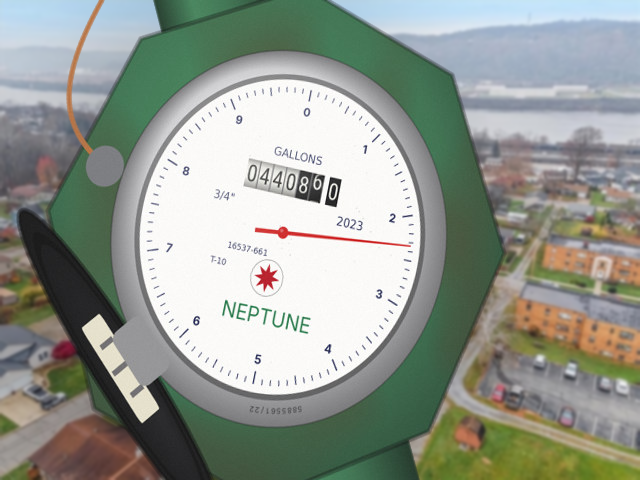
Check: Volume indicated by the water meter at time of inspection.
440862.3 gal
